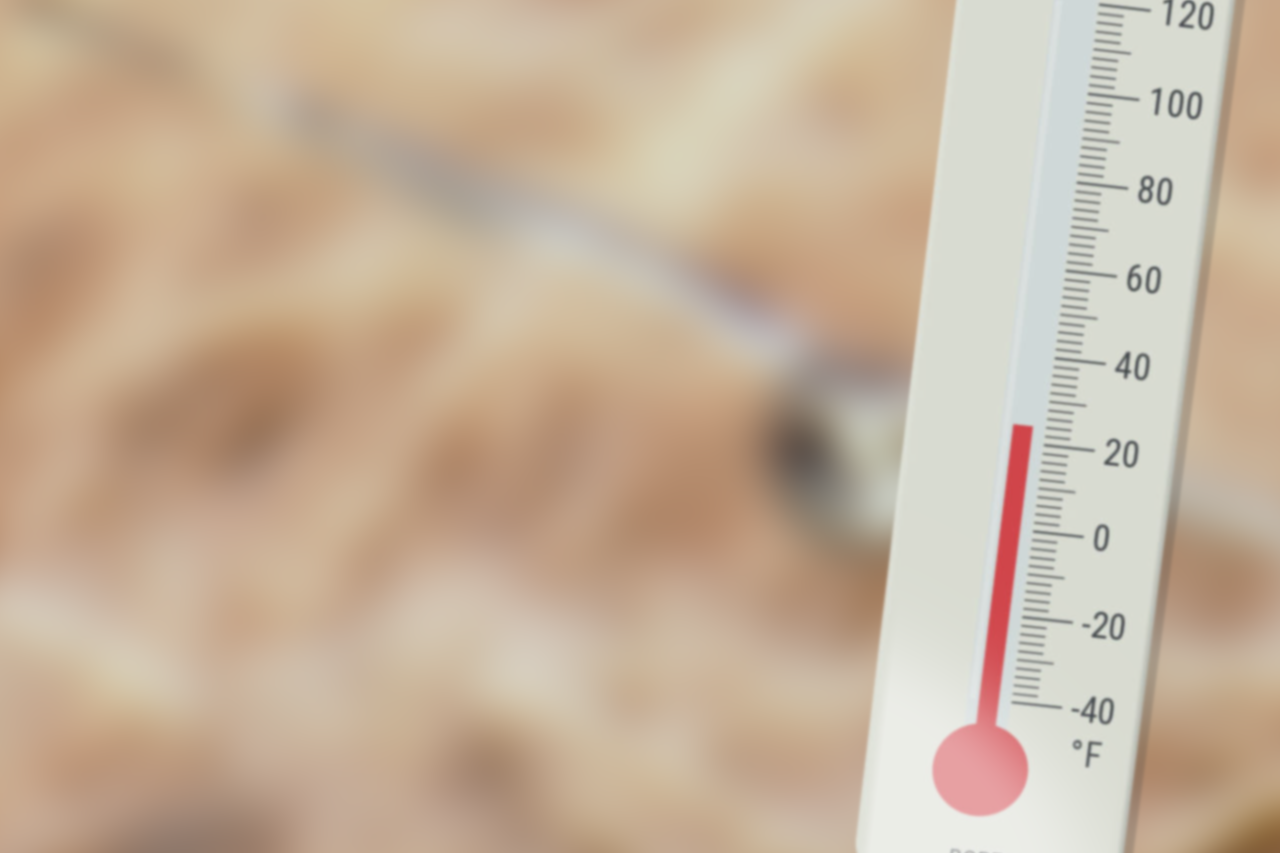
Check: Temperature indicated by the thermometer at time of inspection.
24 °F
